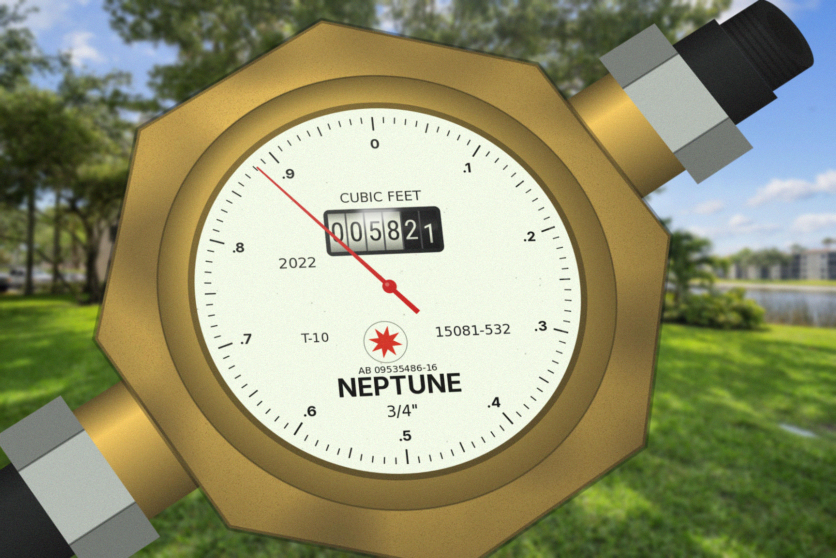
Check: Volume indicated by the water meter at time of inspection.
5820.88 ft³
